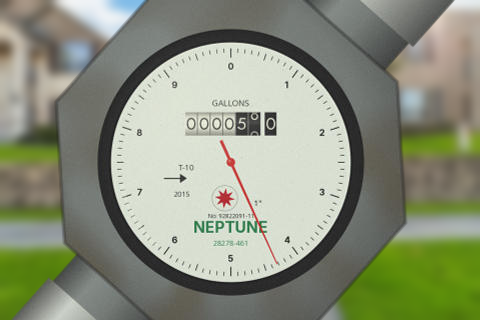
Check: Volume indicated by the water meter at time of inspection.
584.3 gal
